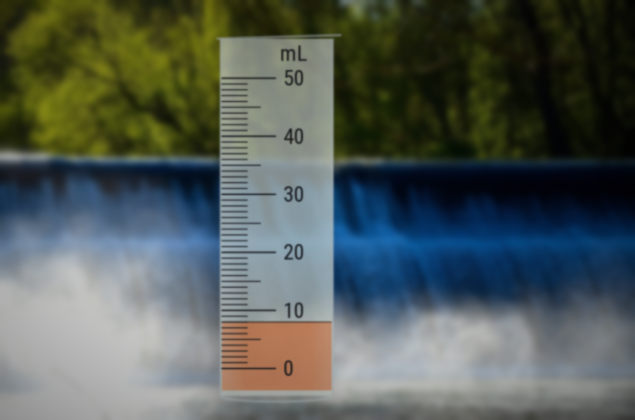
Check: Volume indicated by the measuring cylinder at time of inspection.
8 mL
